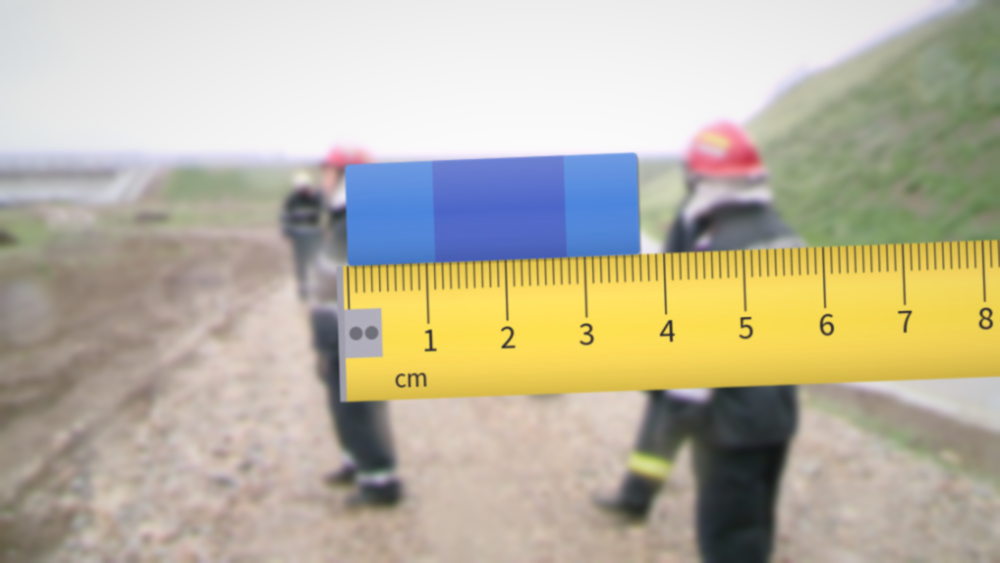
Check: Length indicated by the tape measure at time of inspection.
3.7 cm
